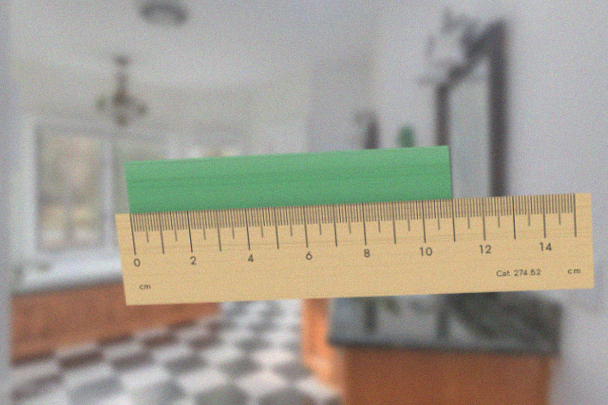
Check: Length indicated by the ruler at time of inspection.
11 cm
